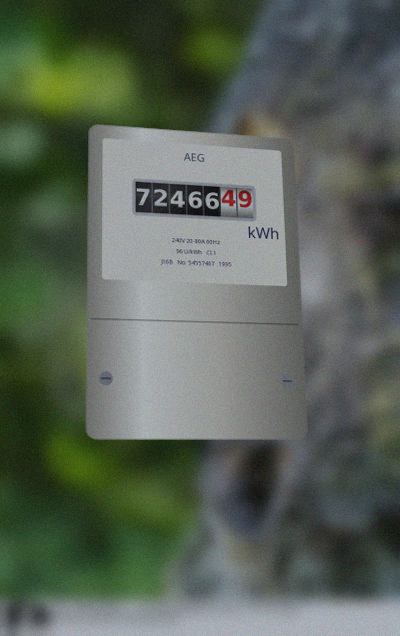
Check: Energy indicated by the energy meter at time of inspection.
72466.49 kWh
